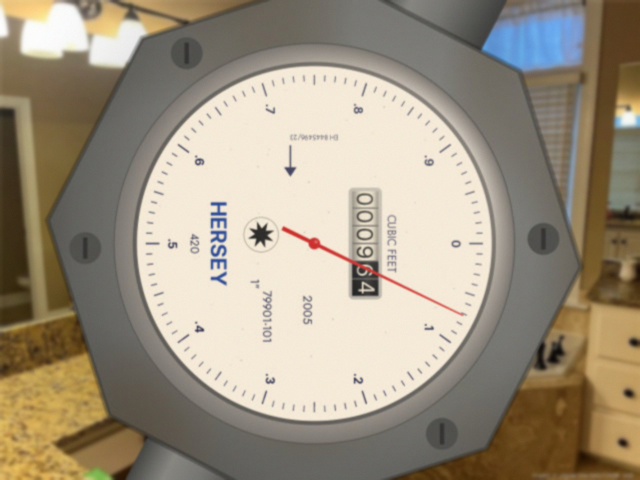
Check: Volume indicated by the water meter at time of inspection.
964.07 ft³
